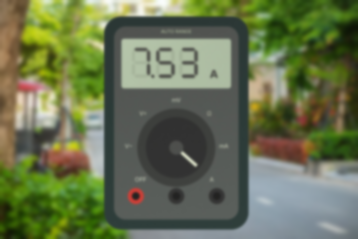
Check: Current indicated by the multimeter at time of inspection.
7.53 A
